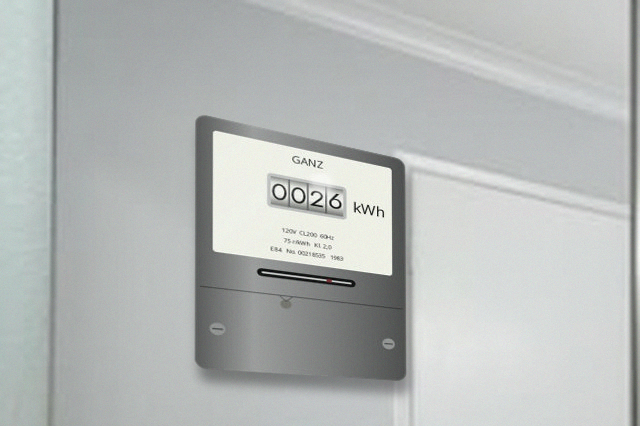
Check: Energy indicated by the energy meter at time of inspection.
26 kWh
